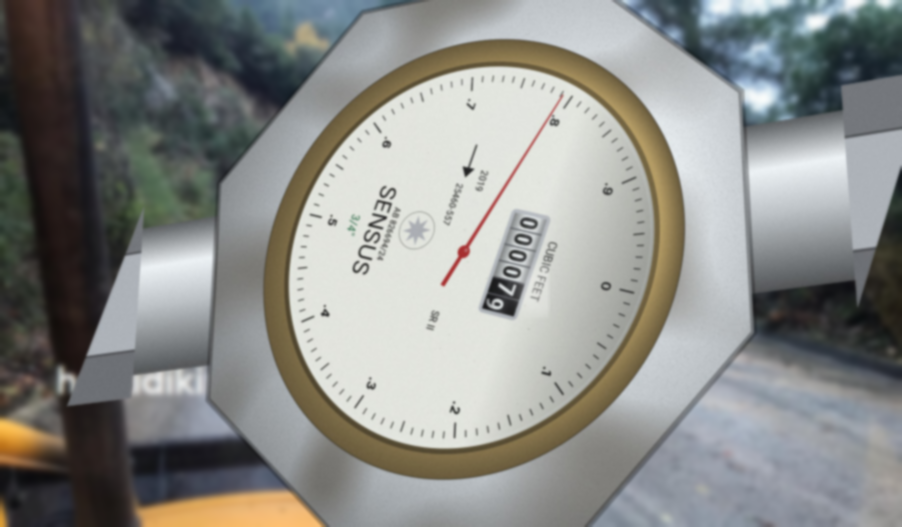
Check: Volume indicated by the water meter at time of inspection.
78.79 ft³
